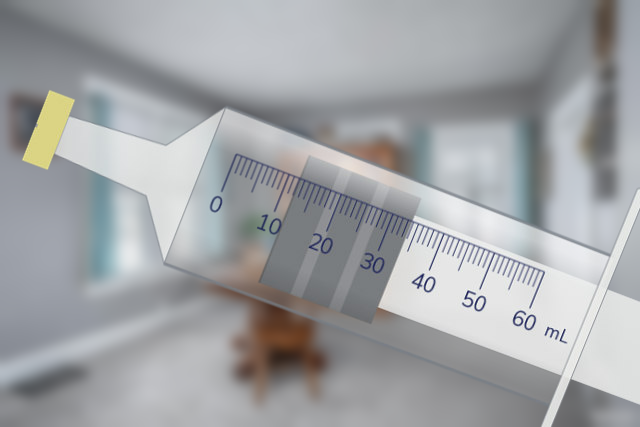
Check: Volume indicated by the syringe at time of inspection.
12 mL
